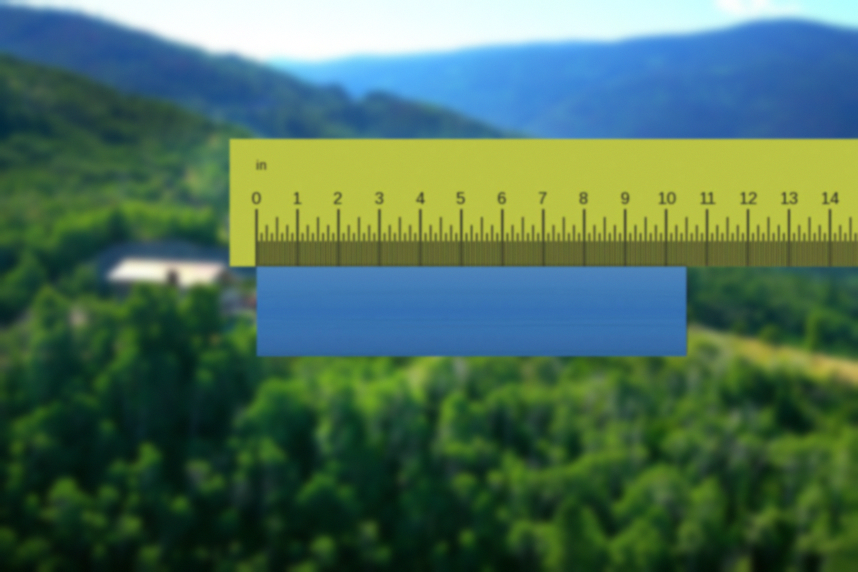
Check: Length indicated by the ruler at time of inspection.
10.5 in
